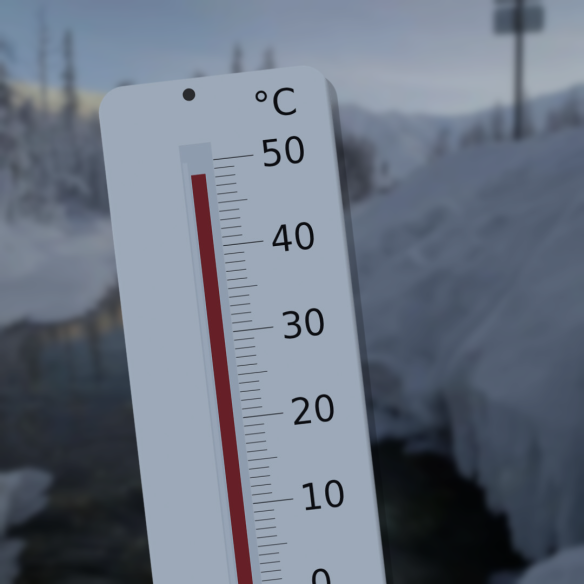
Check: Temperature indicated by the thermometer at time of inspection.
48.5 °C
